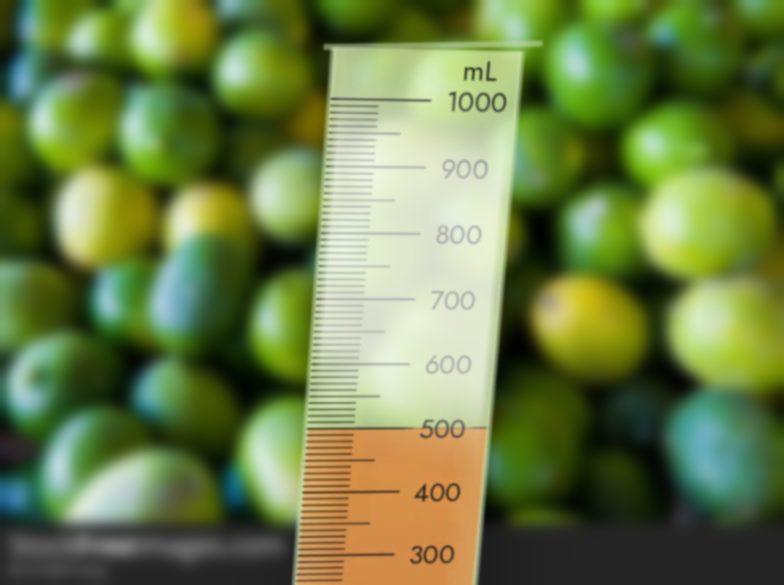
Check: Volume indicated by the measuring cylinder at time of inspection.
500 mL
